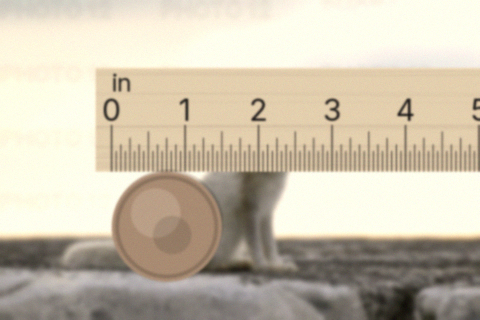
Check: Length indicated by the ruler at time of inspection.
1.5 in
